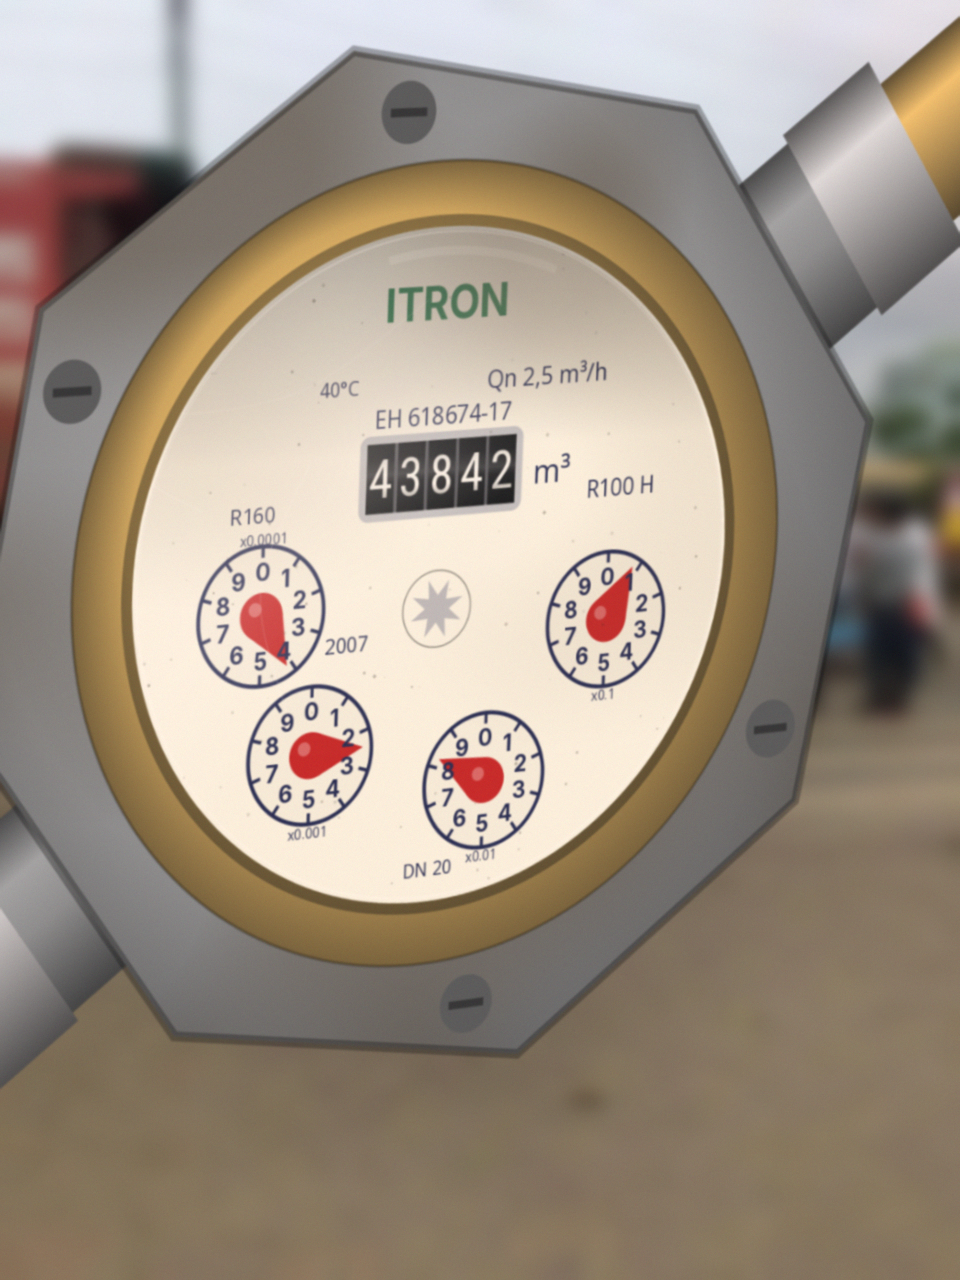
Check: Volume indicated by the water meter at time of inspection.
43842.0824 m³
